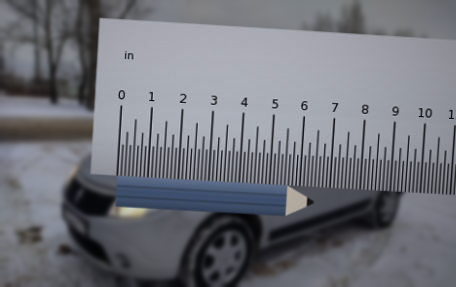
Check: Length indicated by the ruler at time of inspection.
6.5 in
